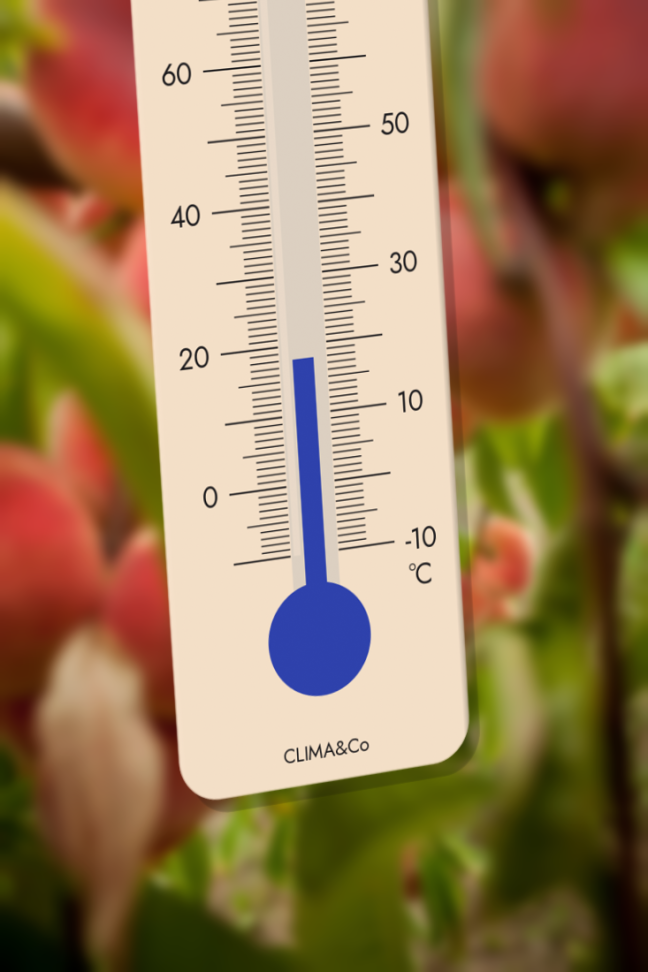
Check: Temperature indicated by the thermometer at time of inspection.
18 °C
